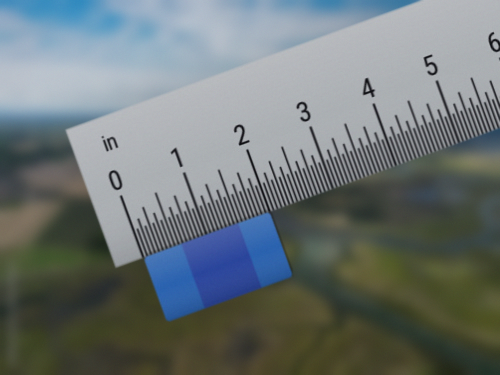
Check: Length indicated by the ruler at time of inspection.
2 in
